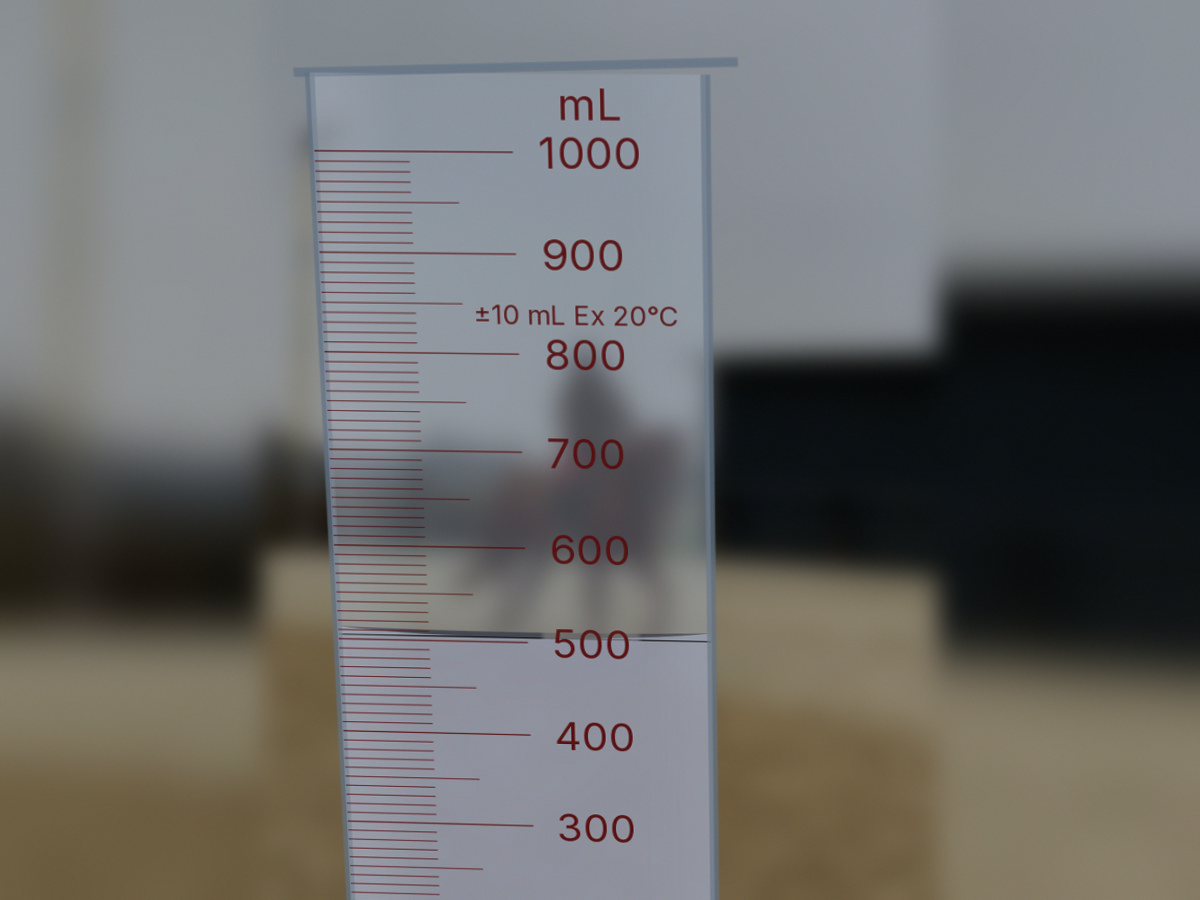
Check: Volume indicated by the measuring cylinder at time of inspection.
505 mL
